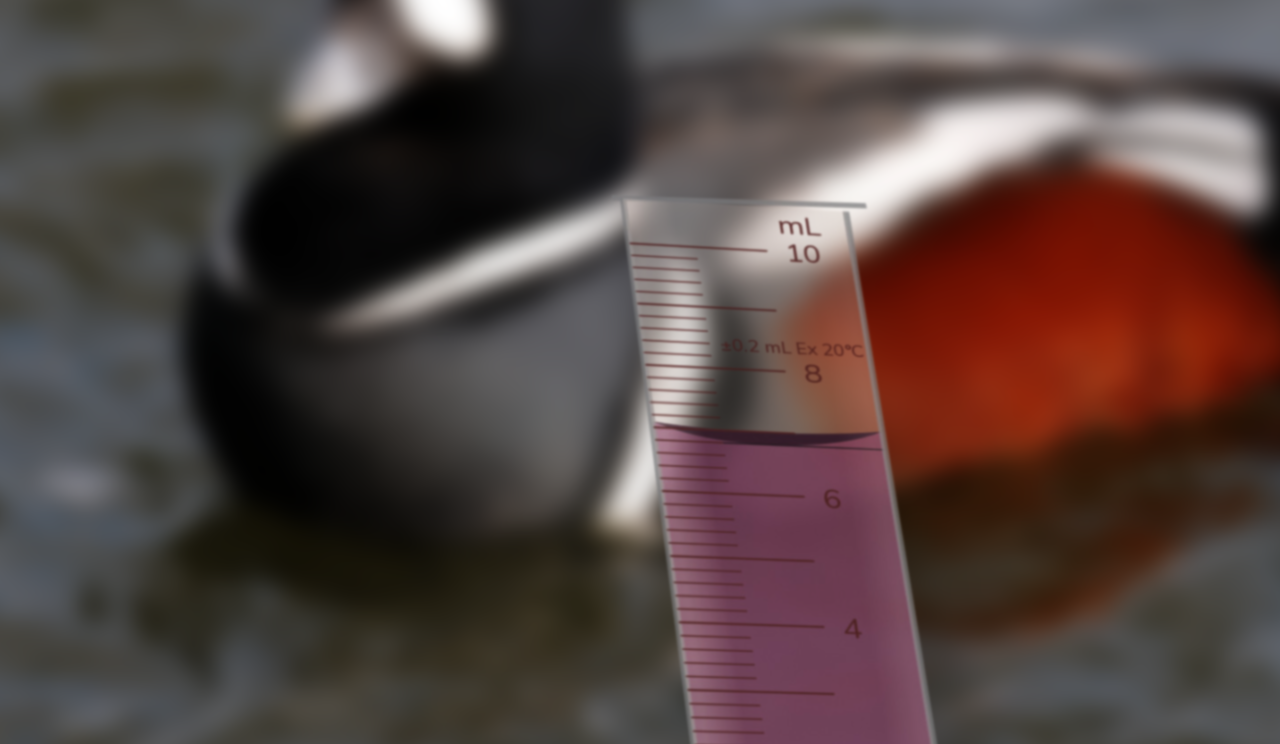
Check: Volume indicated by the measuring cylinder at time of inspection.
6.8 mL
